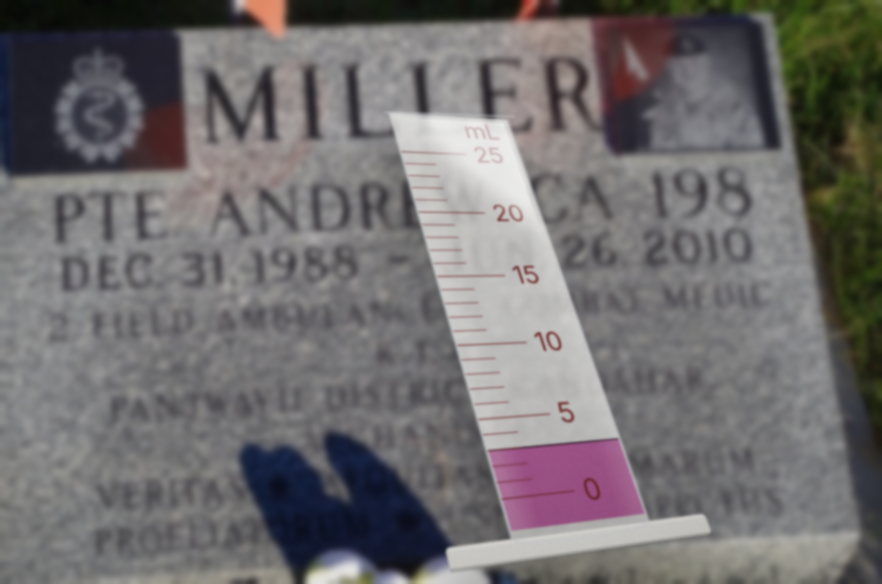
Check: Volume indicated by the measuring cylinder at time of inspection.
3 mL
